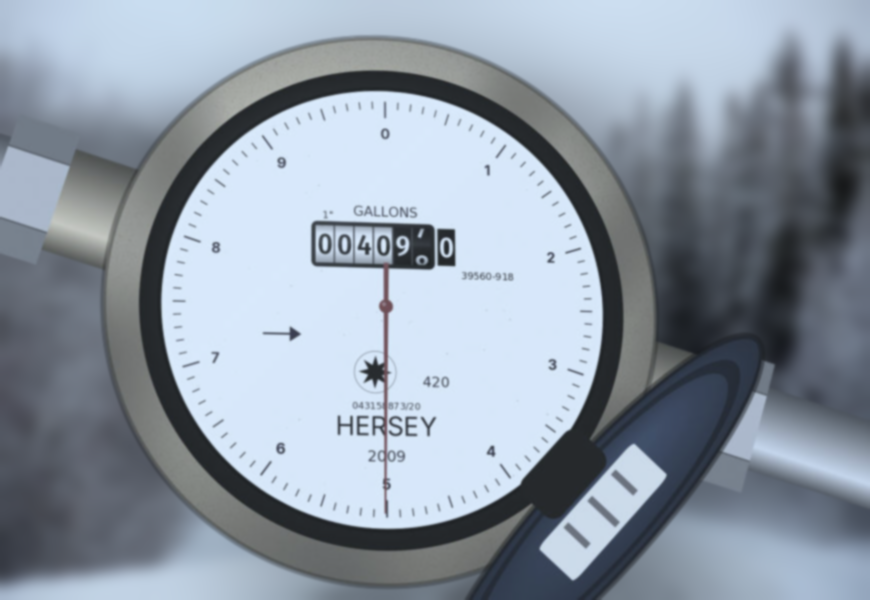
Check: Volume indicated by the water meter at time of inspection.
40975.0 gal
